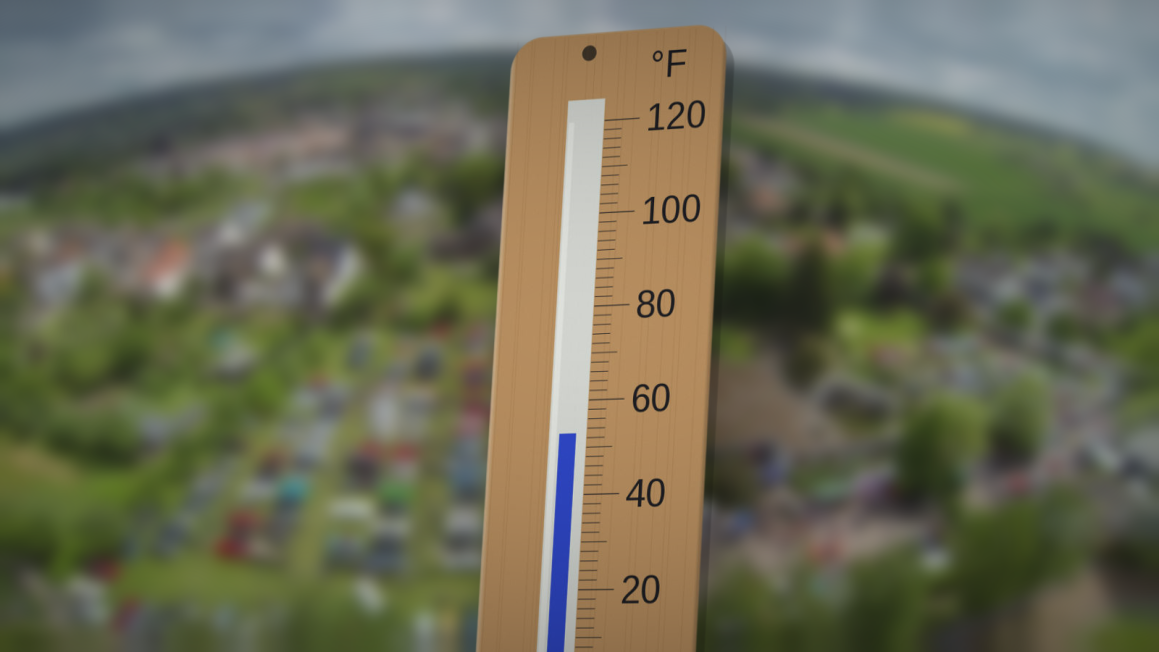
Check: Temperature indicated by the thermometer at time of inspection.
53 °F
